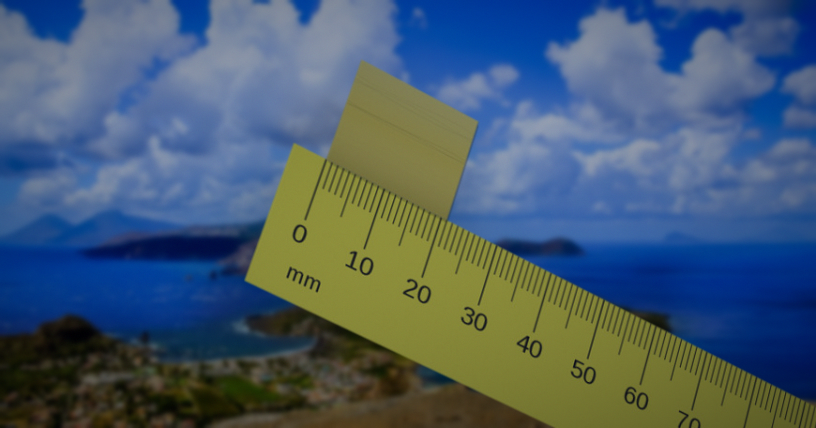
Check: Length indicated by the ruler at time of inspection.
21 mm
